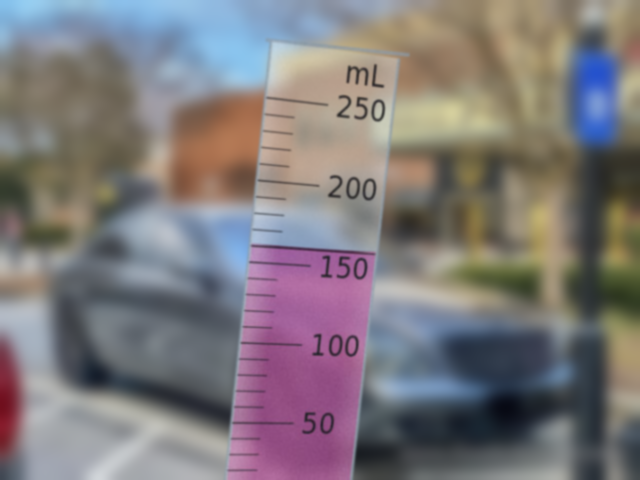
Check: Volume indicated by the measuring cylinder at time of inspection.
160 mL
